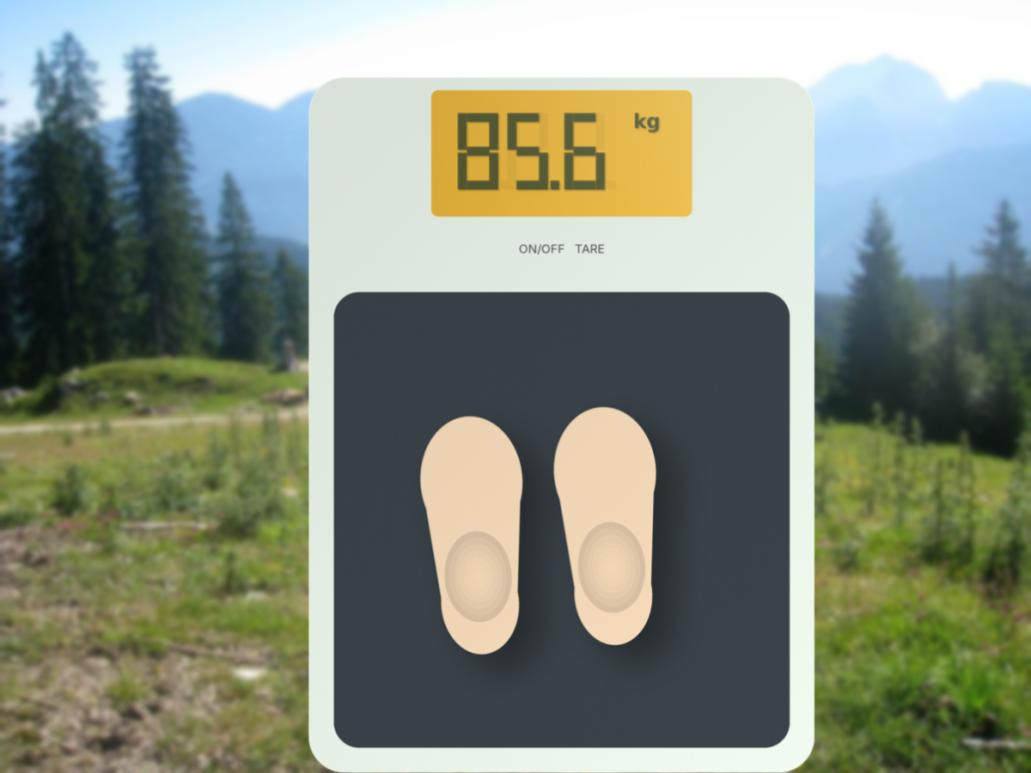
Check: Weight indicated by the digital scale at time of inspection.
85.6 kg
